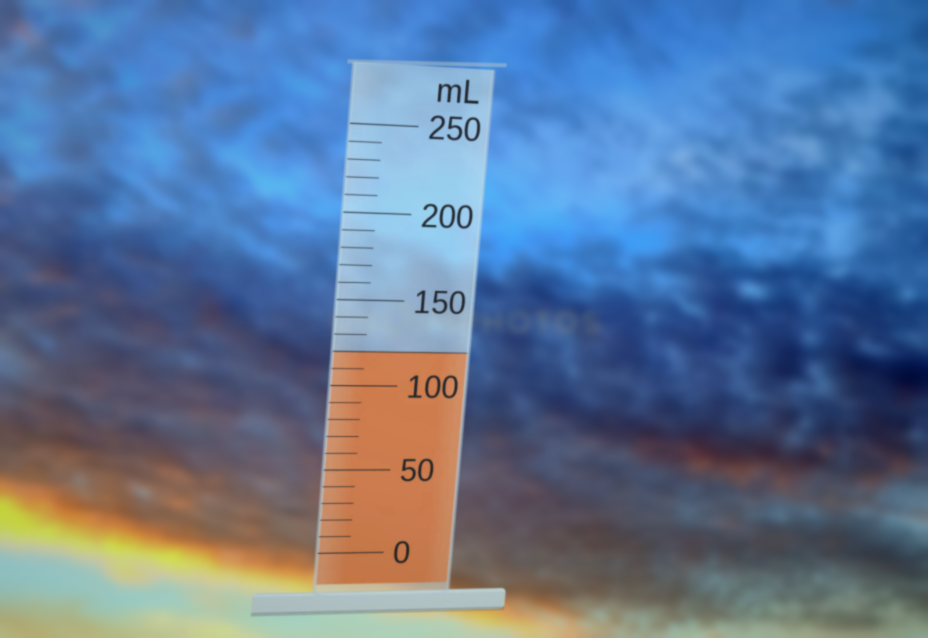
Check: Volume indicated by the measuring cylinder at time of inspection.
120 mL
